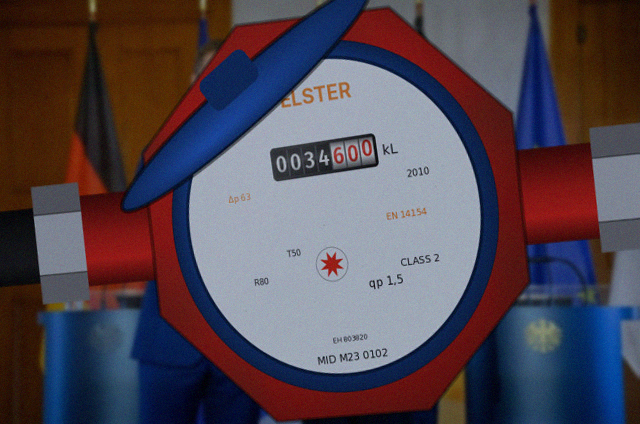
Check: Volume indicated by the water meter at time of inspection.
34.600 kL
